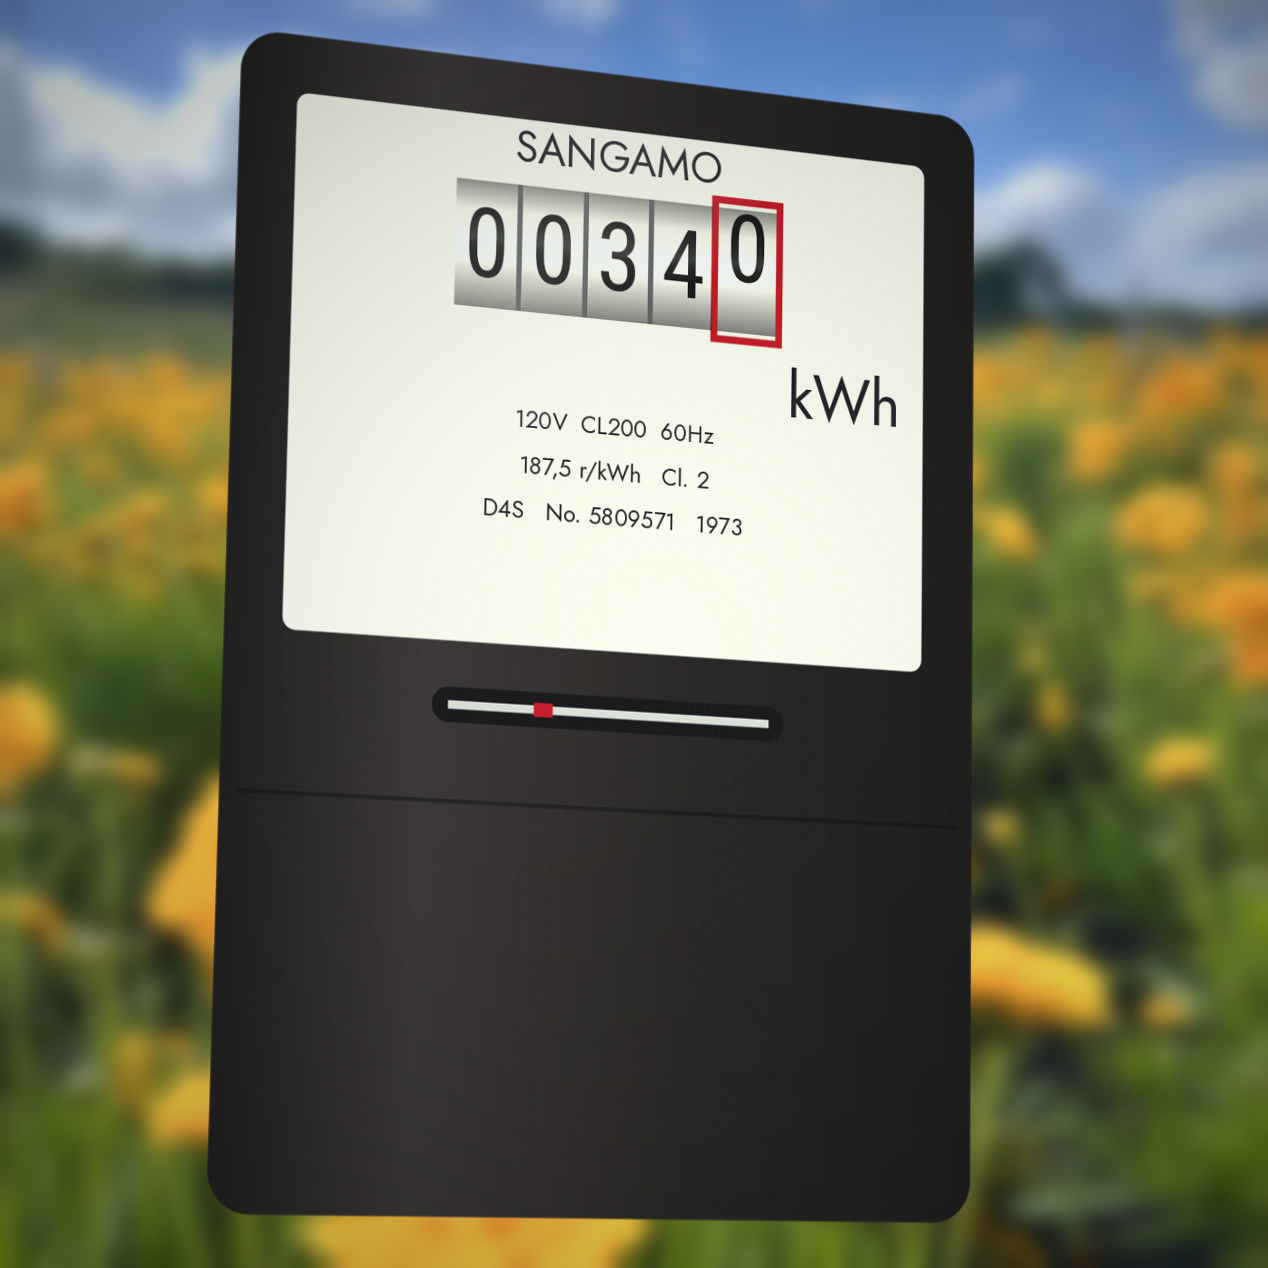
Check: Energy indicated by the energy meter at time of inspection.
34.0 kWh
